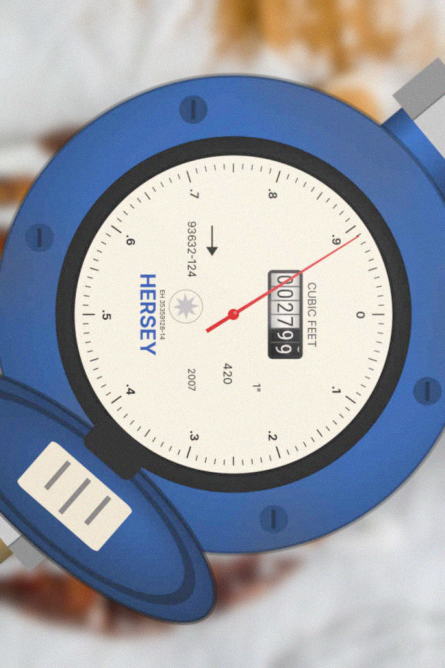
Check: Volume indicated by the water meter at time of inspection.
2798.91 ft³
